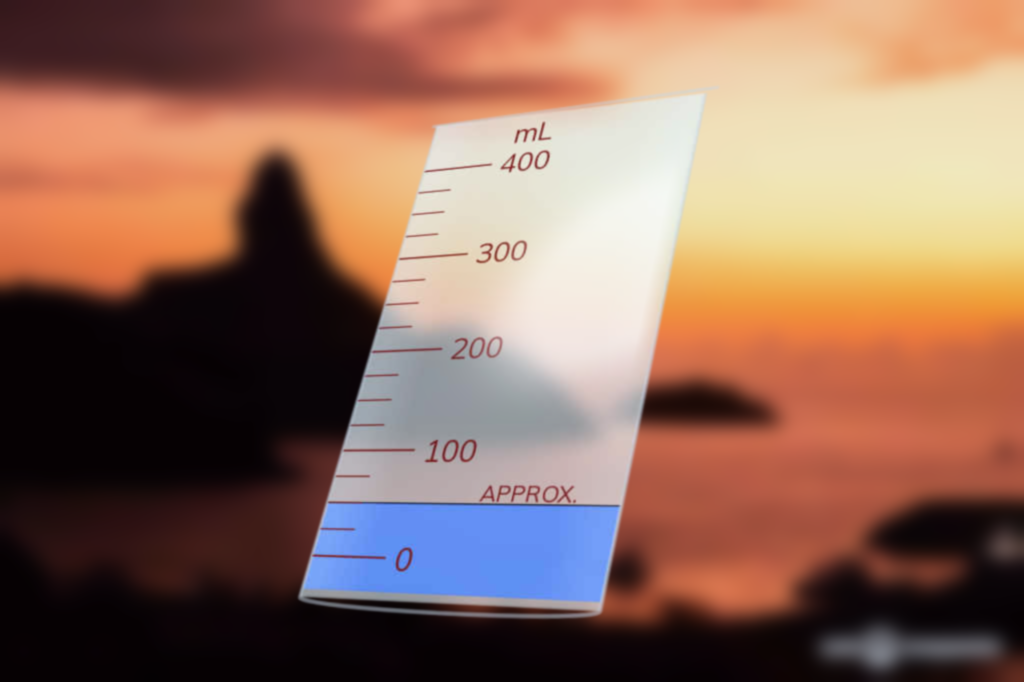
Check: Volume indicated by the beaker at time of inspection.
50 mL
